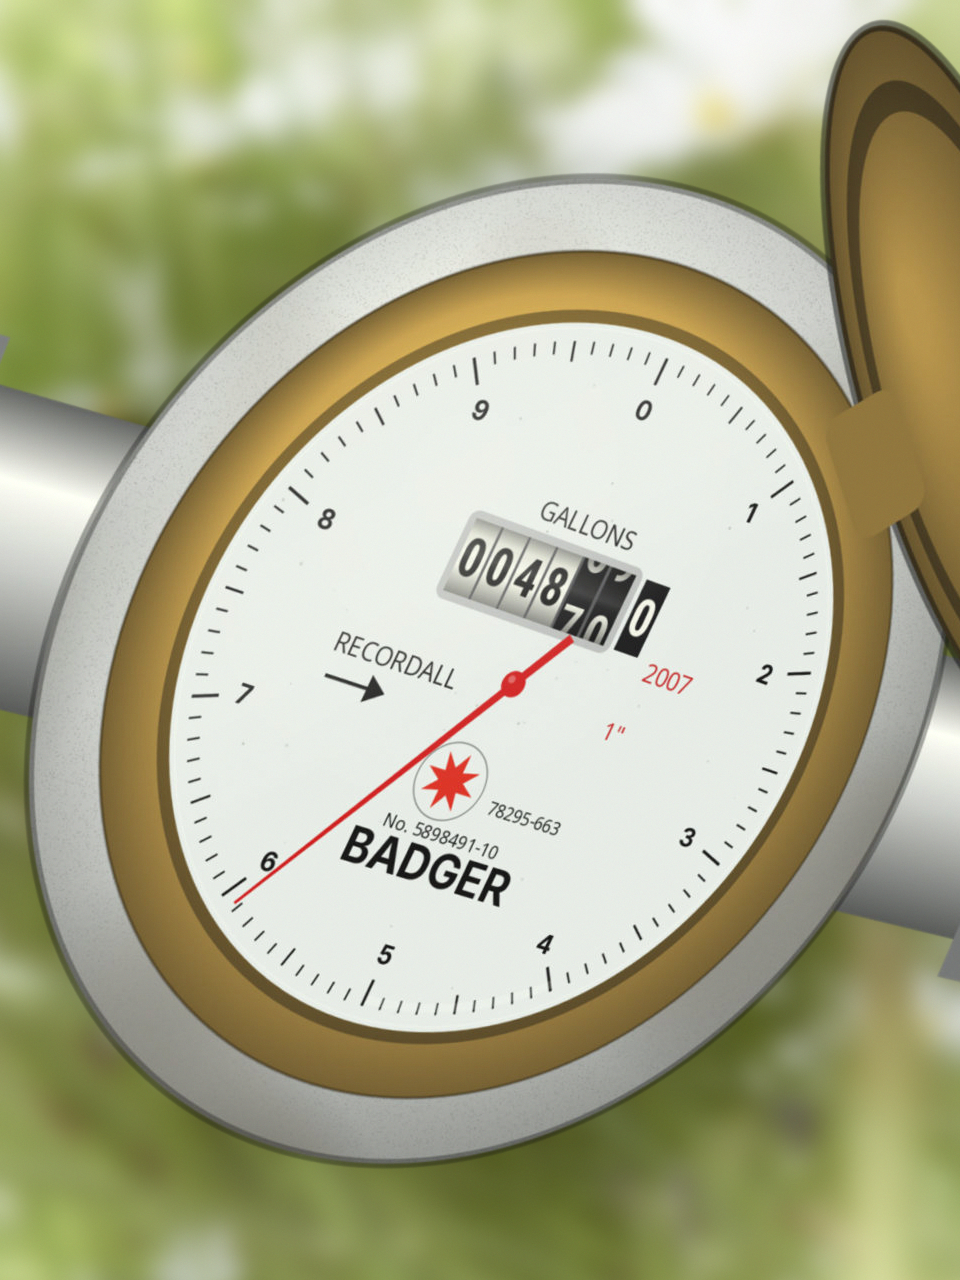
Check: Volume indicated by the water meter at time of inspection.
48695.9 gal
